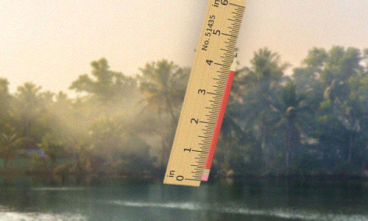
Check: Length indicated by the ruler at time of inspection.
4.5 in
